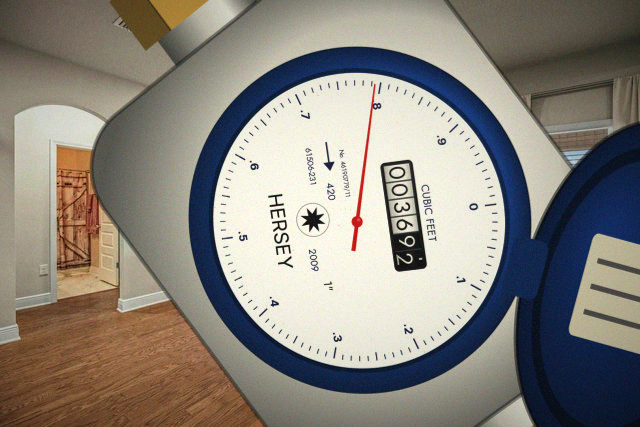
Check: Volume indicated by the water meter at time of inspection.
3691.79 ft³
